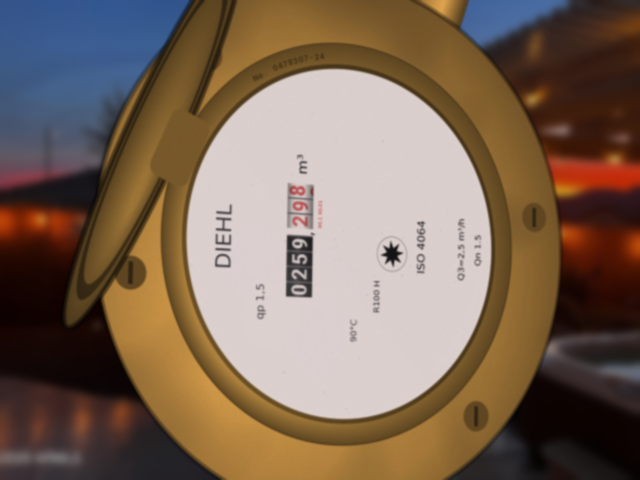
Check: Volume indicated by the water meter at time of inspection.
259.298 m³
